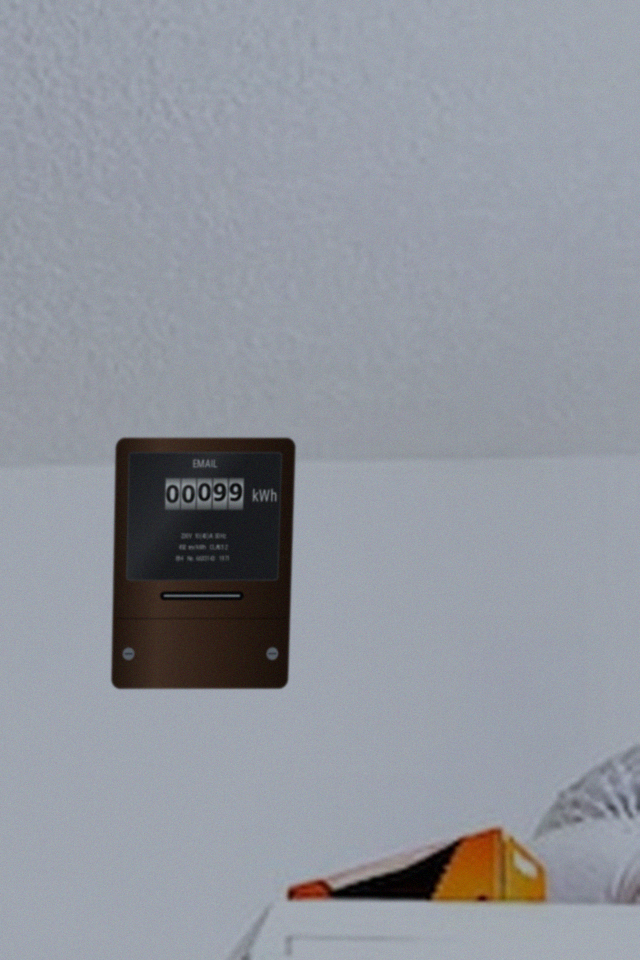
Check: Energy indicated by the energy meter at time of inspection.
99 kWh
